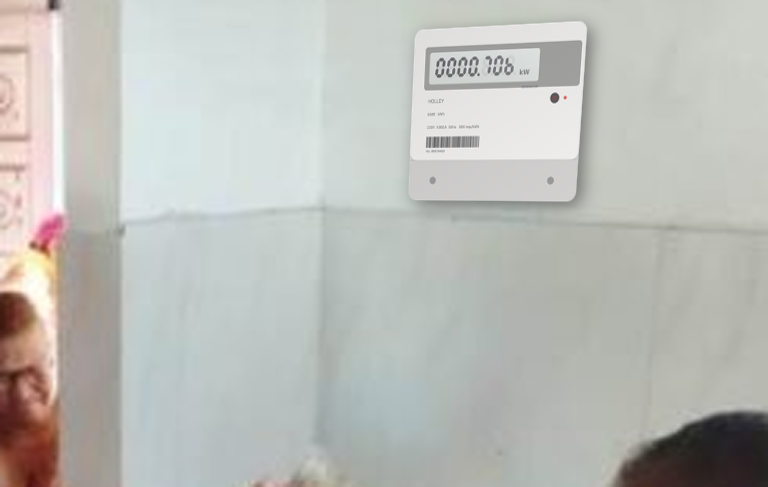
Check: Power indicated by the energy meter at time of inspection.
0.706 kW
